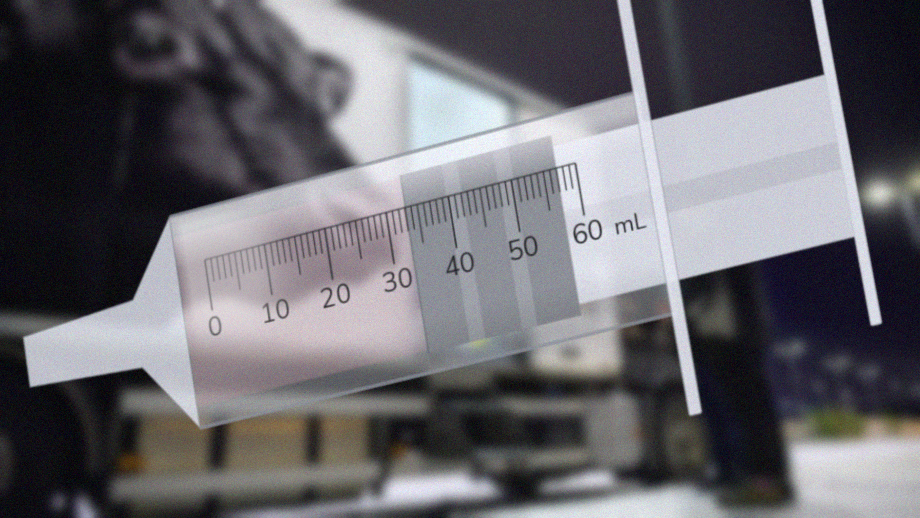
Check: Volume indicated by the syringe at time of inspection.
33 mL
